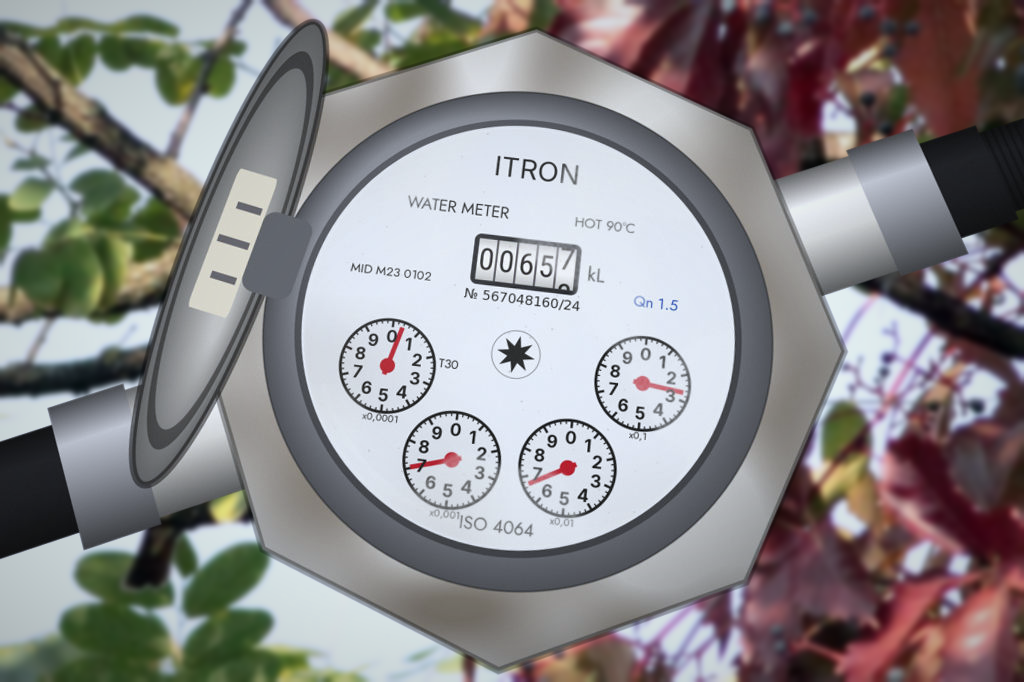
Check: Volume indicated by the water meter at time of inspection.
657.2670 kL
